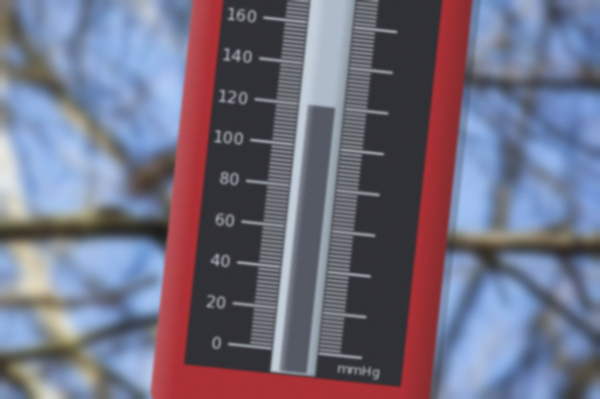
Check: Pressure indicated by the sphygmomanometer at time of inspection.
120 mmHg
